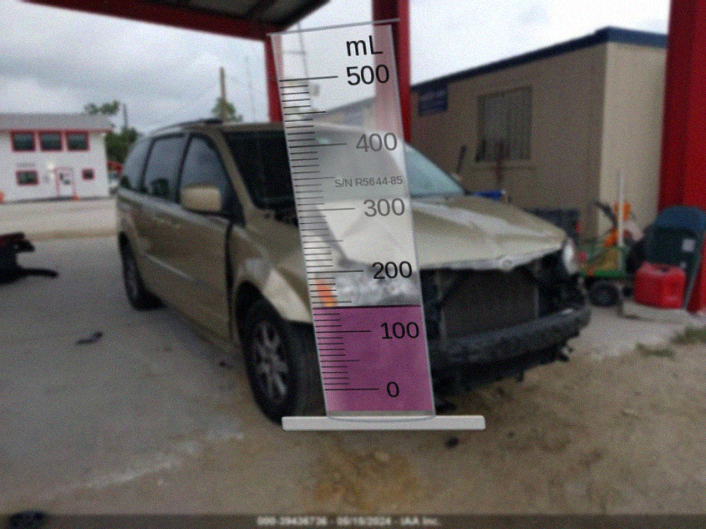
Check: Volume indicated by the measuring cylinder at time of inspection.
140 mL
